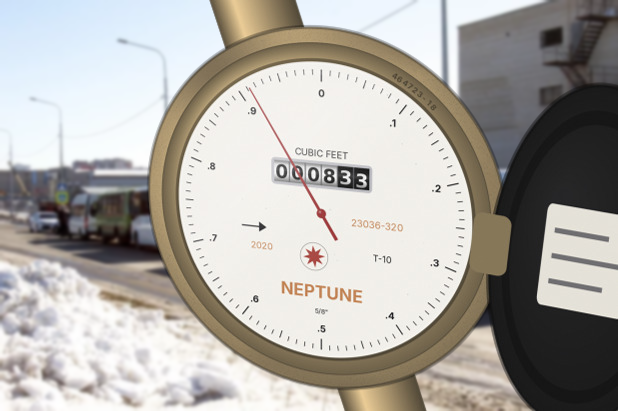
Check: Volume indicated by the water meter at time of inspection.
832.91 ft³
